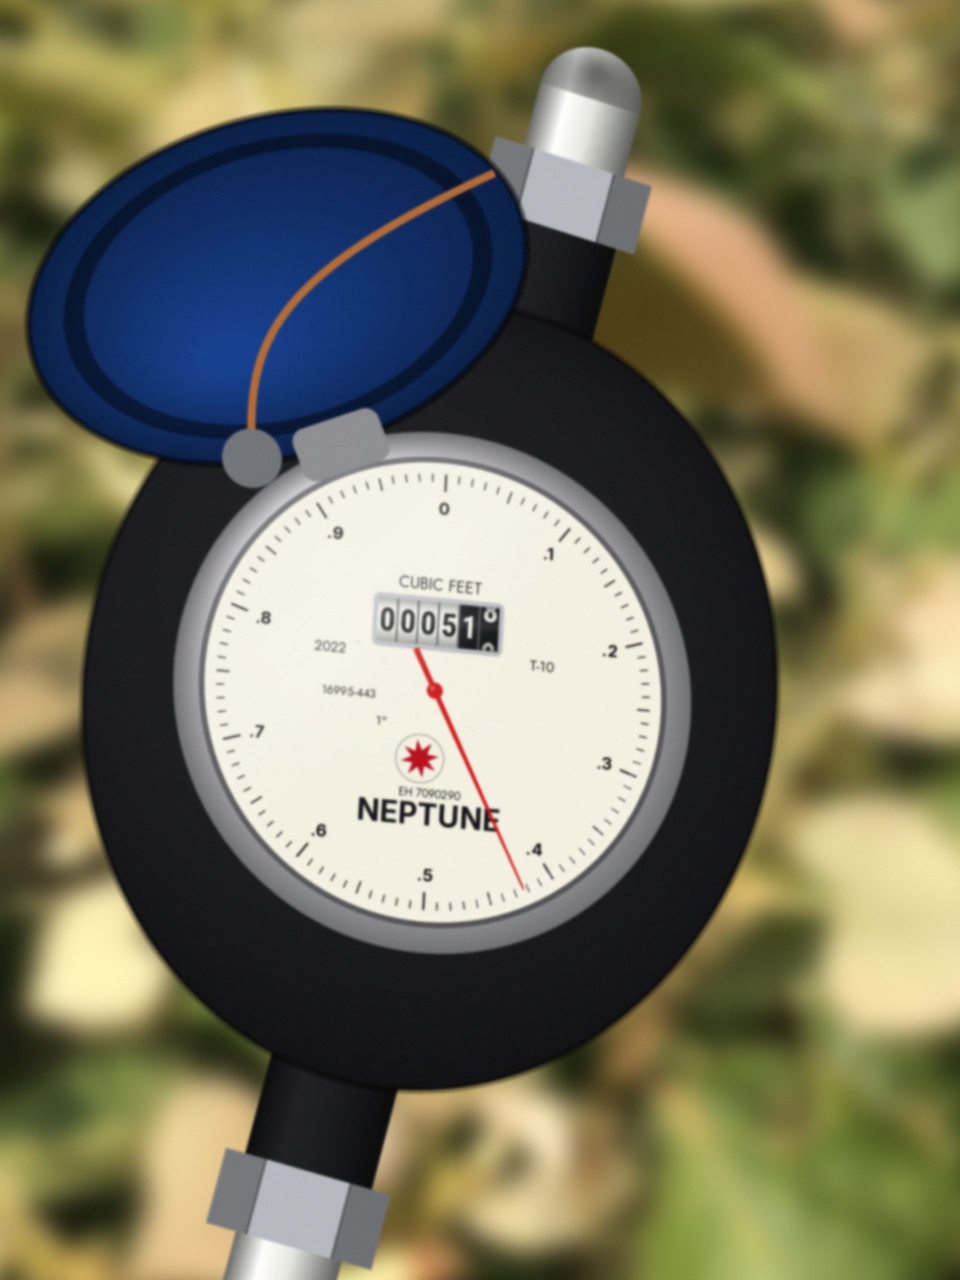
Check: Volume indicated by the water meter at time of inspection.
518.42 ft³
